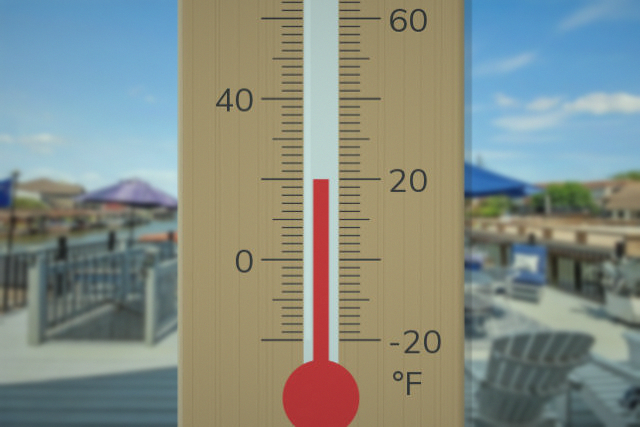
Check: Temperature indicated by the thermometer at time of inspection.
20 °F
